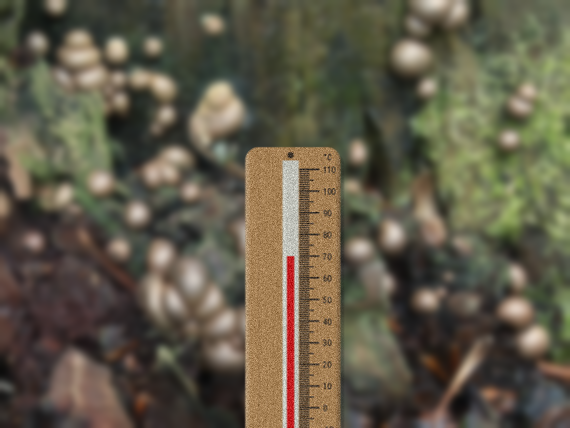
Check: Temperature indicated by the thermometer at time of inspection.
70 °C
